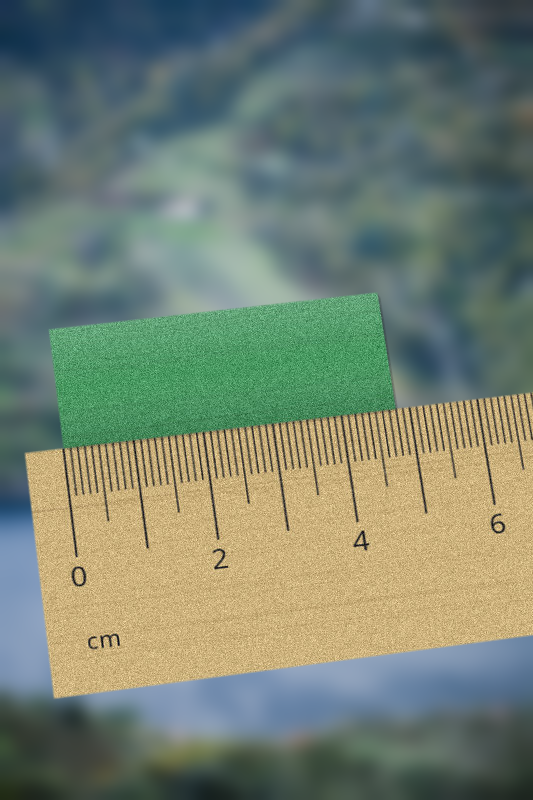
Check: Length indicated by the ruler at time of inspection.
4.8 cm
